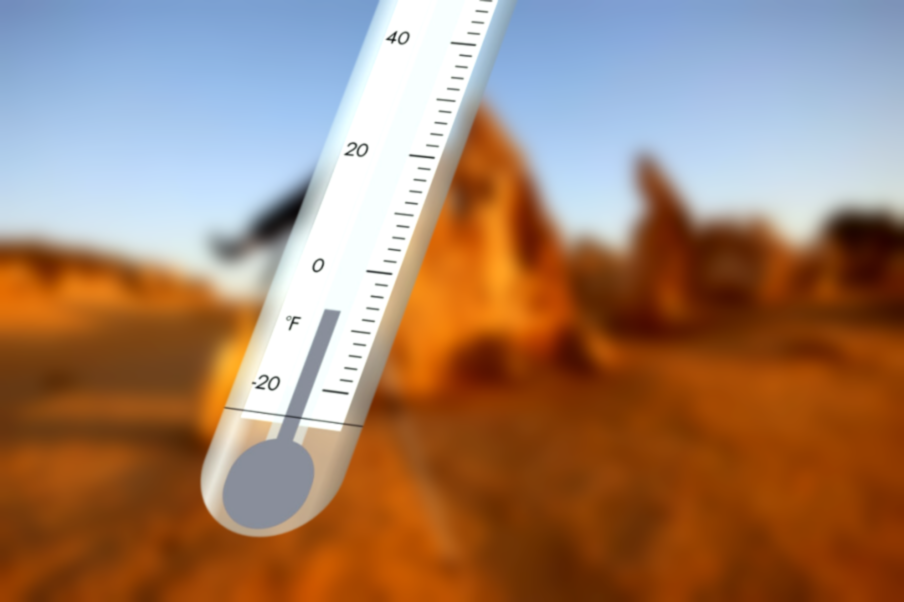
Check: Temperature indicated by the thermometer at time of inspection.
-7 °F
